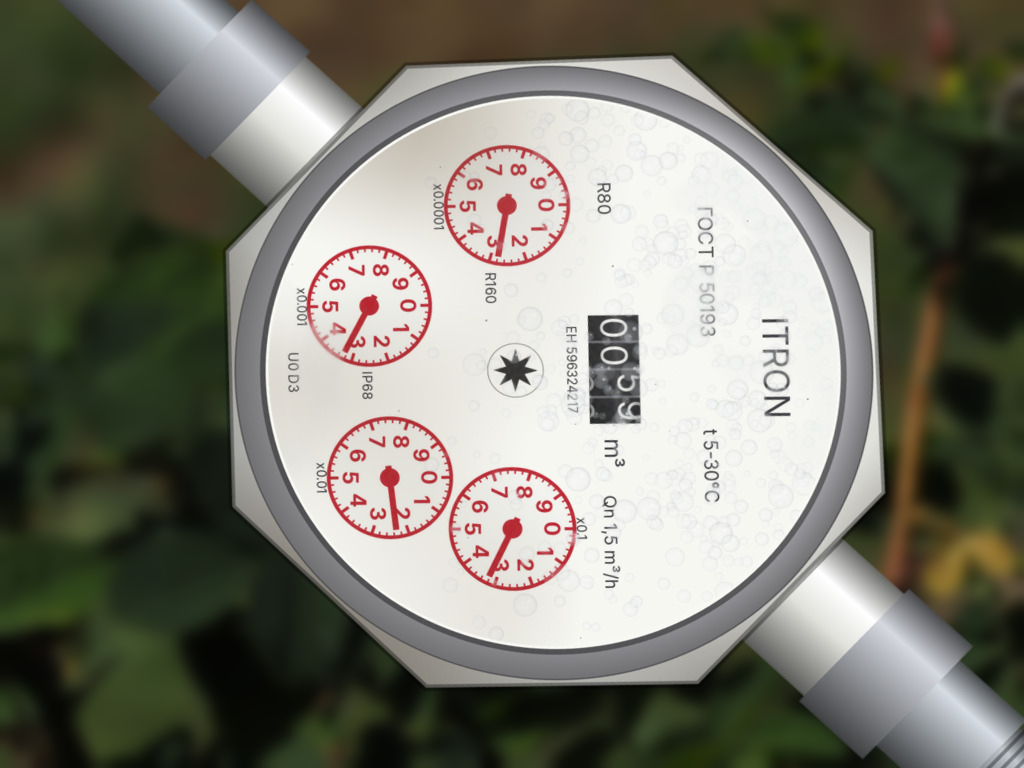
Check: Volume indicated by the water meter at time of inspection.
59.3232 m³
